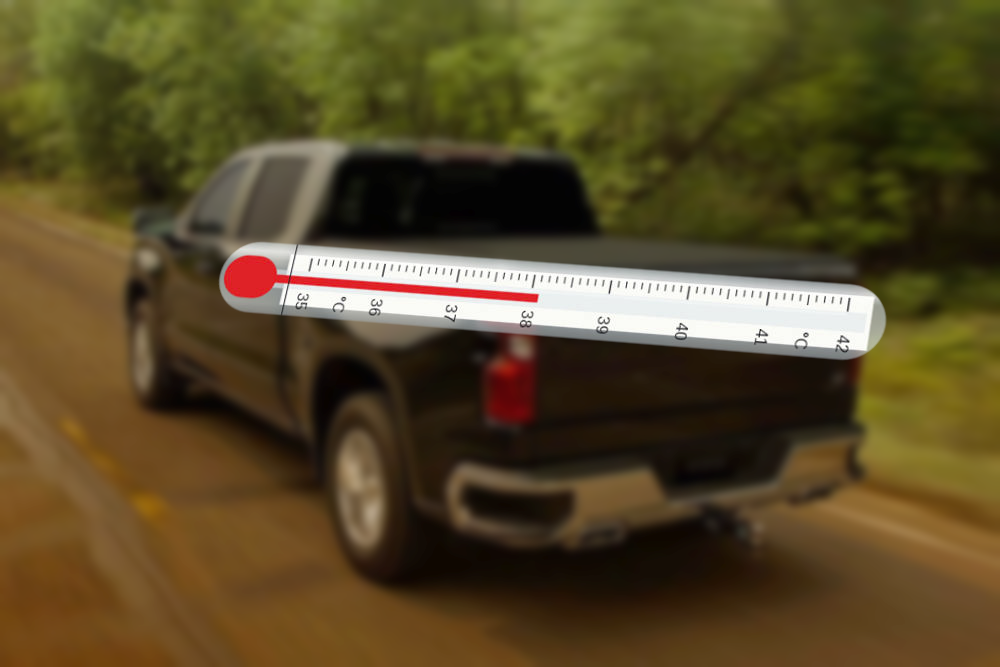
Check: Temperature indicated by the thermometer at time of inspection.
38.1 °C
